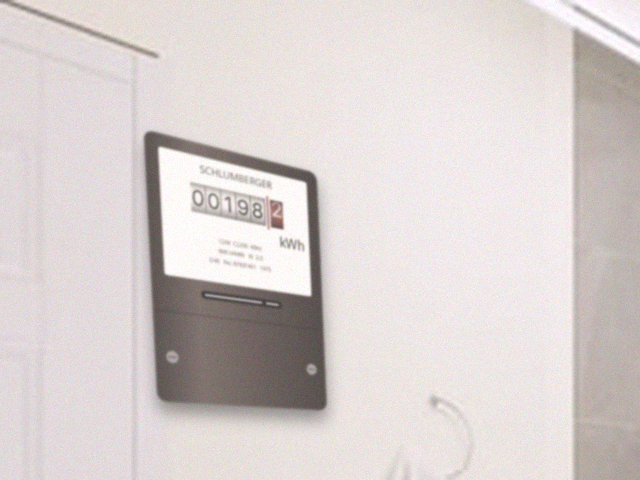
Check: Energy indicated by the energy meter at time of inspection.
198.2 kWh
